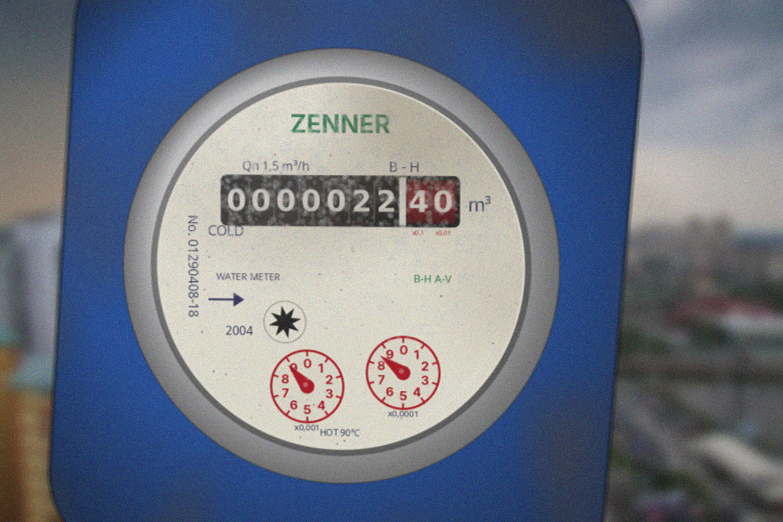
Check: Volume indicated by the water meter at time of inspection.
22.4088 m³
